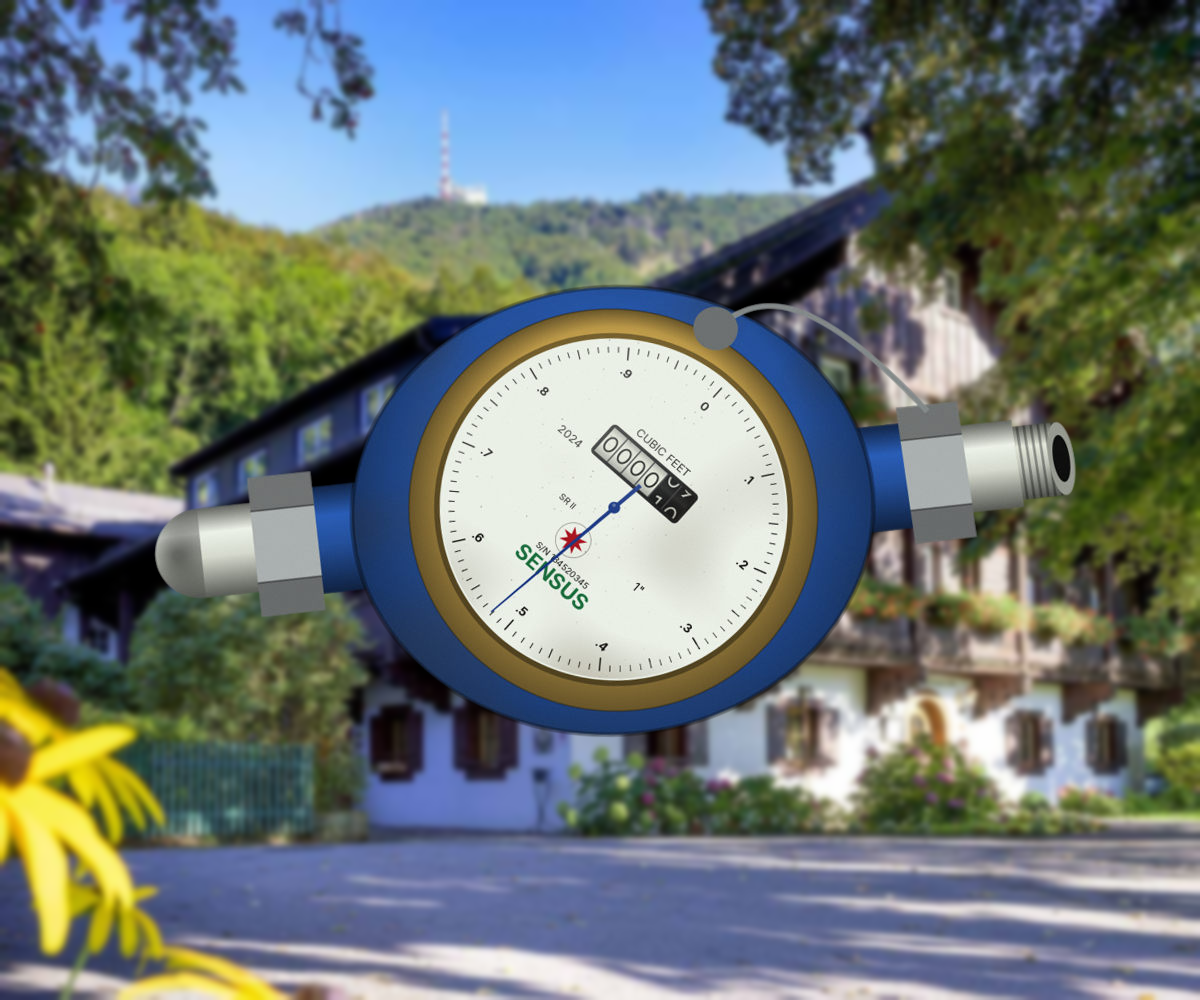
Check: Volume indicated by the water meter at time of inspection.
9.52 ft³
